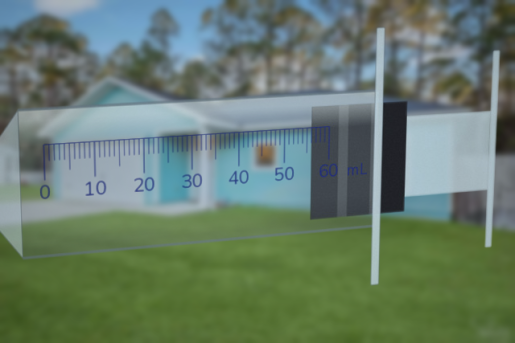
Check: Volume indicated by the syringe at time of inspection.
56 mL
